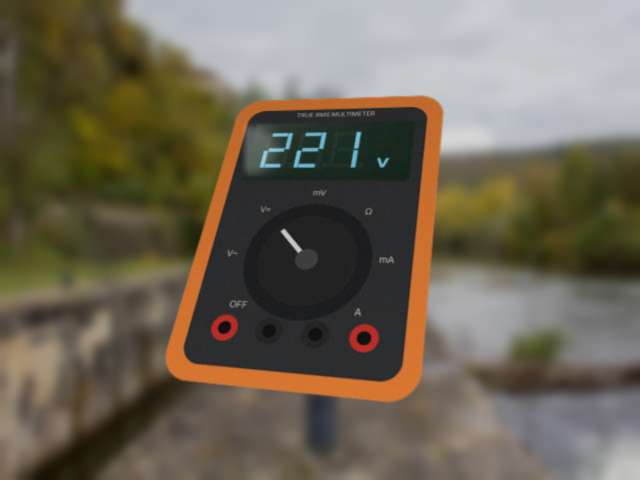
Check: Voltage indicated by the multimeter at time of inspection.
221 V
